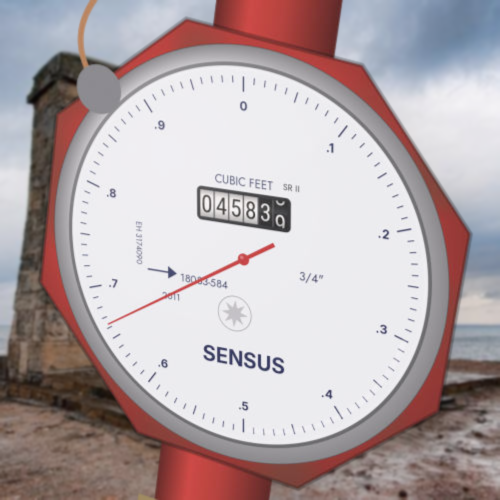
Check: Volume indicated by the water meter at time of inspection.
45838.66 ft³
